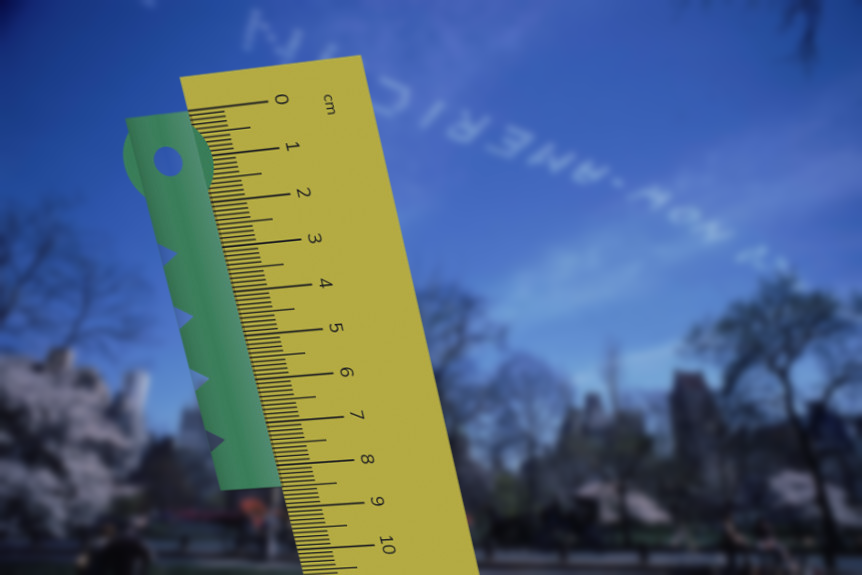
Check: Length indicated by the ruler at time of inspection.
8.5 cm
